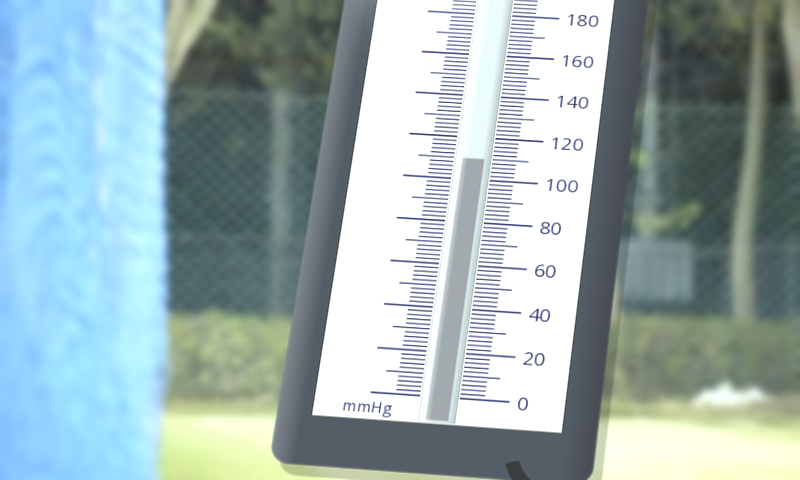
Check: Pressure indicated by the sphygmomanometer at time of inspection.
110 mmHg
